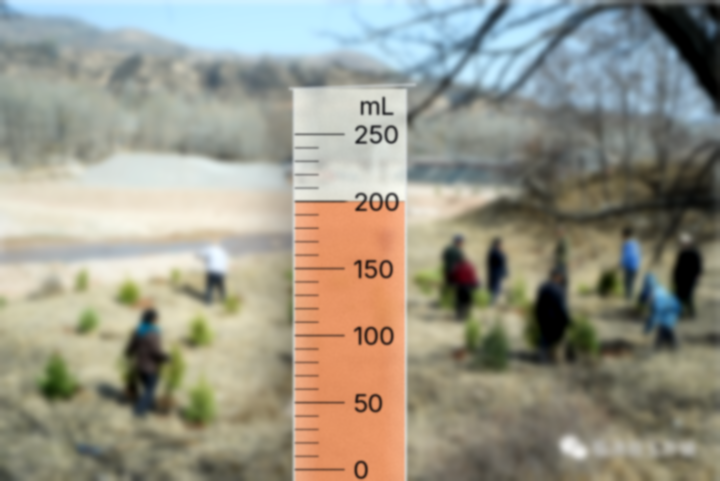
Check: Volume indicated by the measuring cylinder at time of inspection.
200 mL
